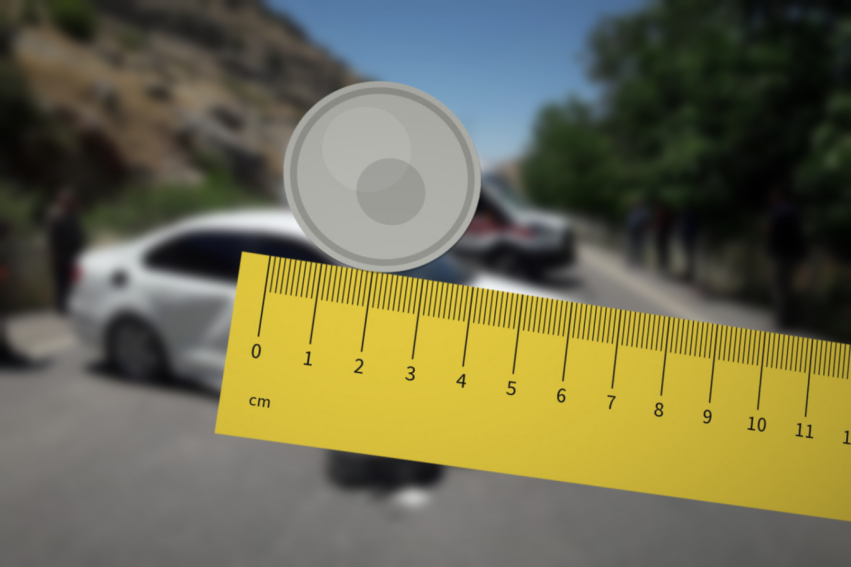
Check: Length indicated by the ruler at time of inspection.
3.9 cm
